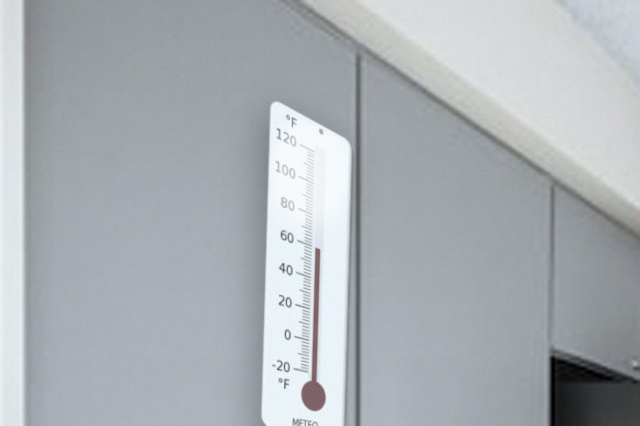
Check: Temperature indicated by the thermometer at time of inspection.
60 °F
